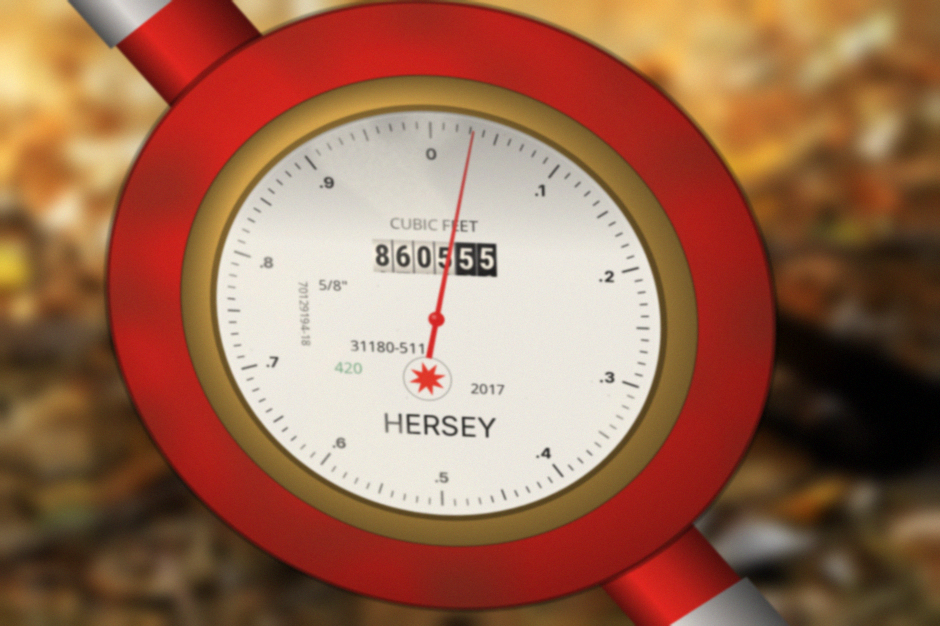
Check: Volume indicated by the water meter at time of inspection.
860555.03 ft³
